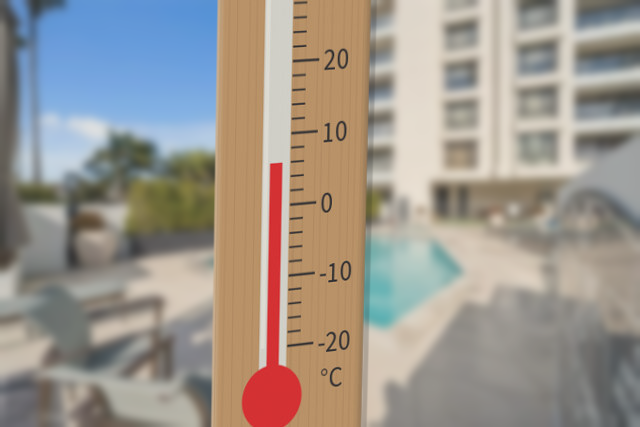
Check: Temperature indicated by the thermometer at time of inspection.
6 °C
